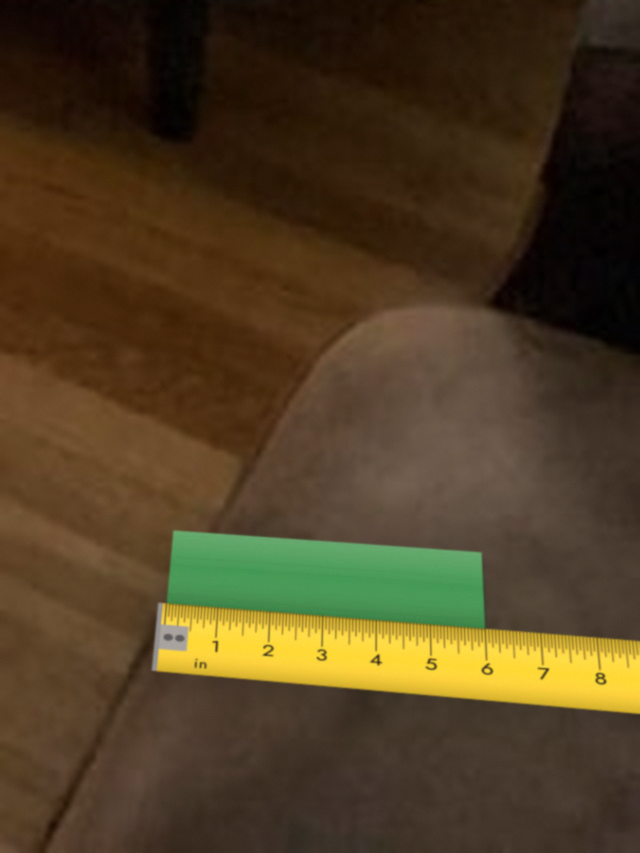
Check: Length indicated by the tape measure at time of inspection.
6 in
